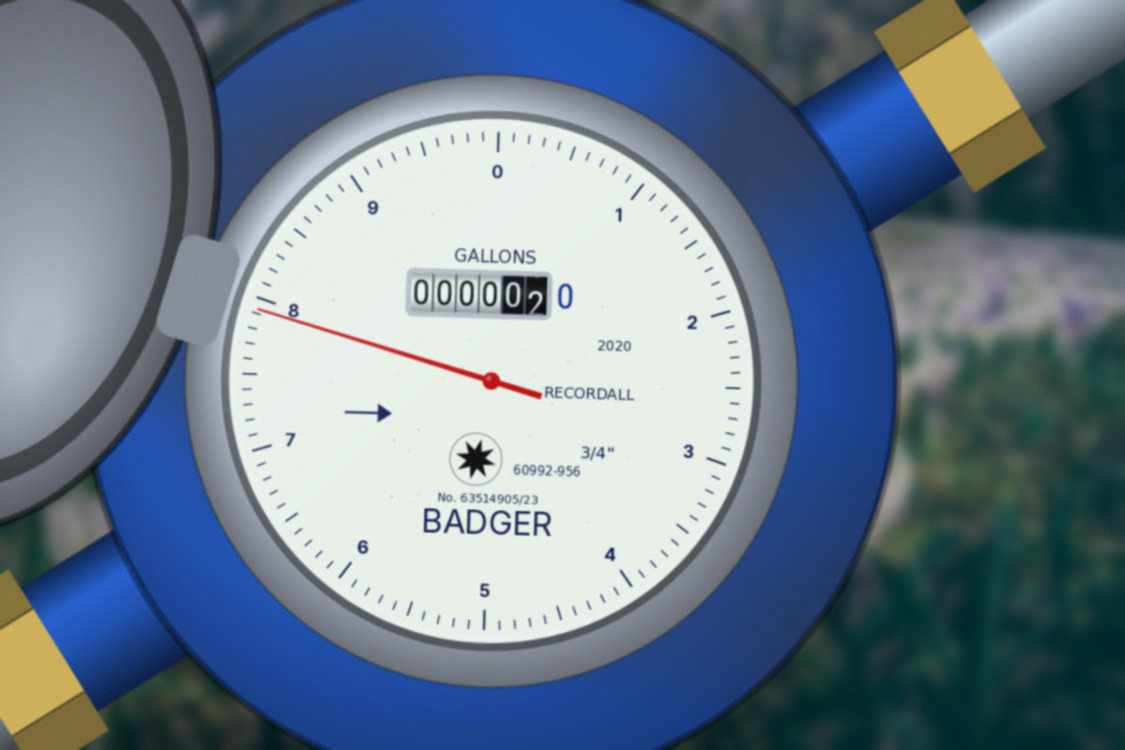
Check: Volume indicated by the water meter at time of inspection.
17.9 gal
